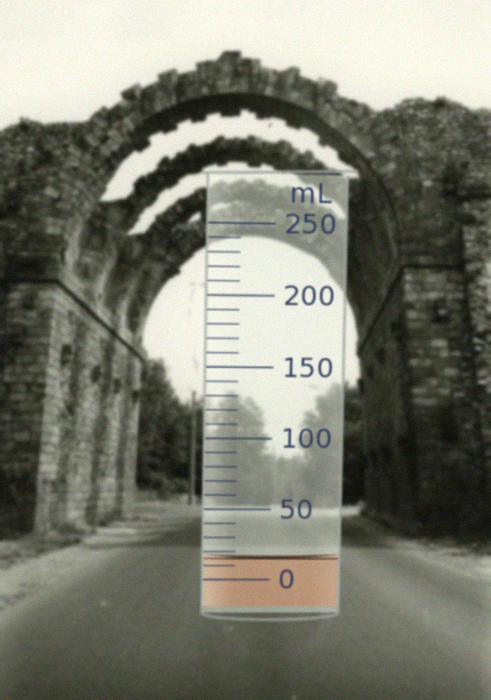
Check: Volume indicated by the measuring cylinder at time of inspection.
15 mL
